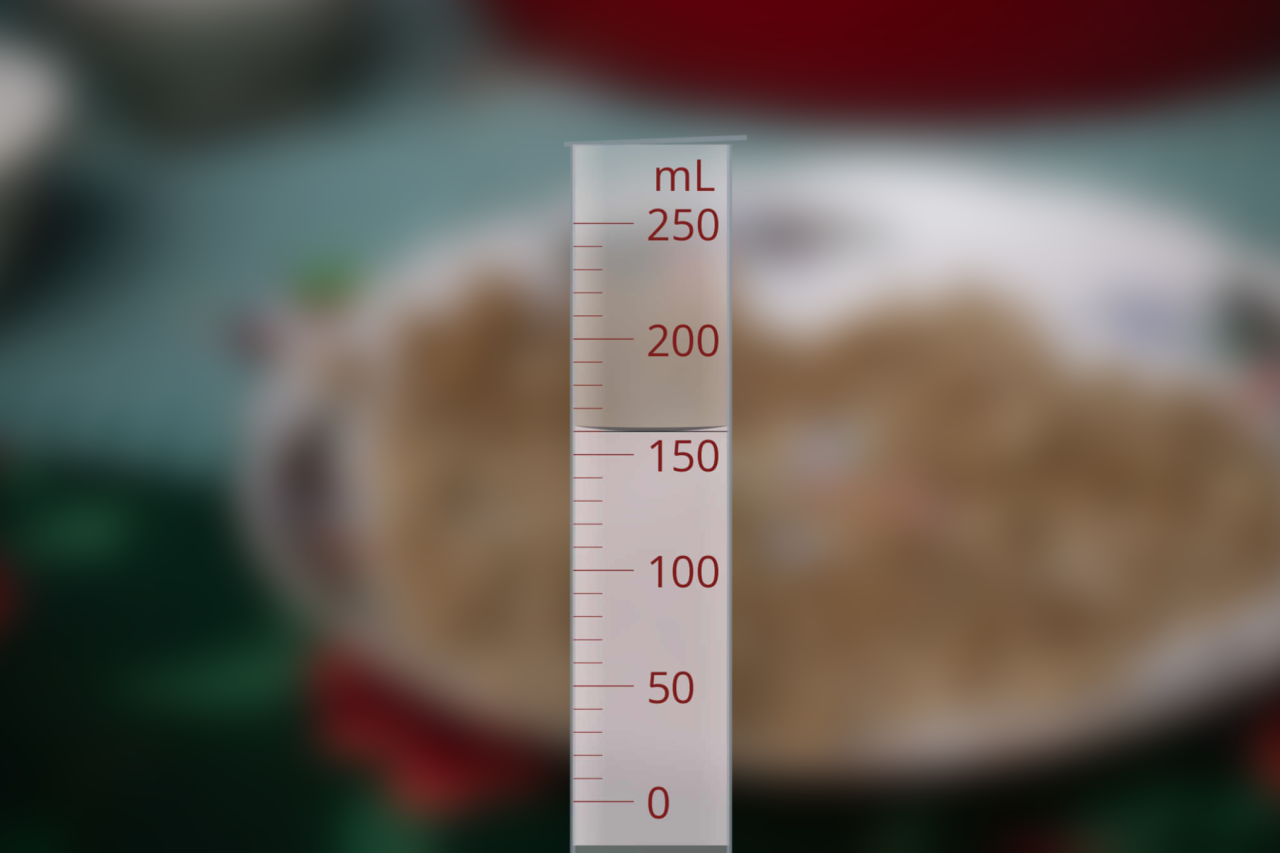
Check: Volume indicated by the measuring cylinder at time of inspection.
160 mL
